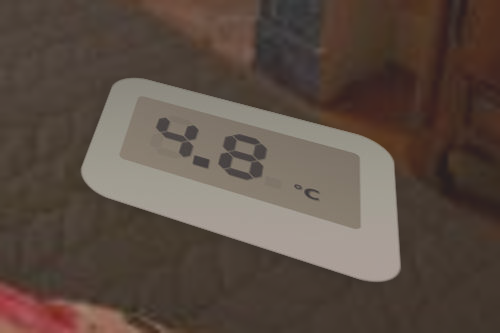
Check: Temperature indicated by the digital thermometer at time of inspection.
4.8 °C
